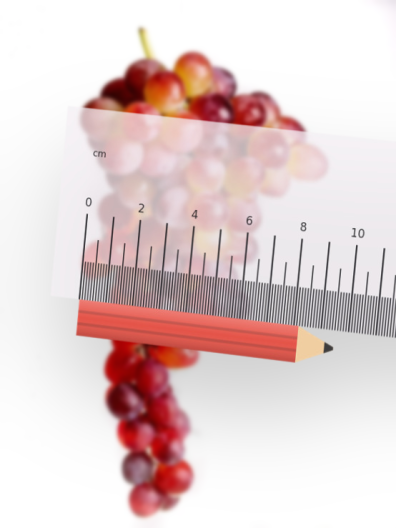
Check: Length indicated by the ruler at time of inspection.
9.5 cm
